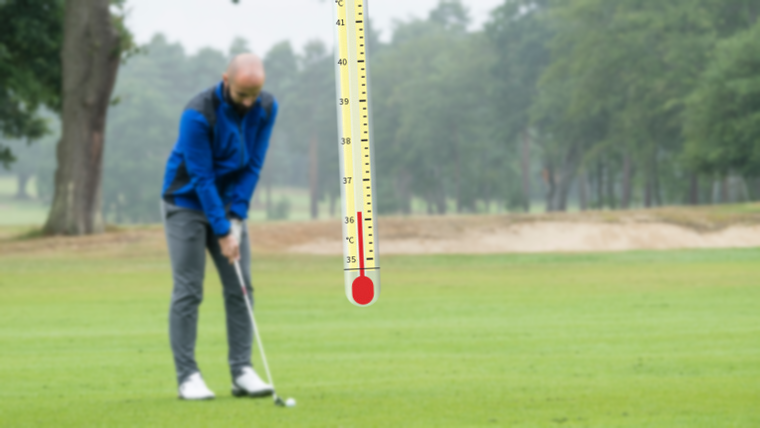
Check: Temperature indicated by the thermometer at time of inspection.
36.2 °C
